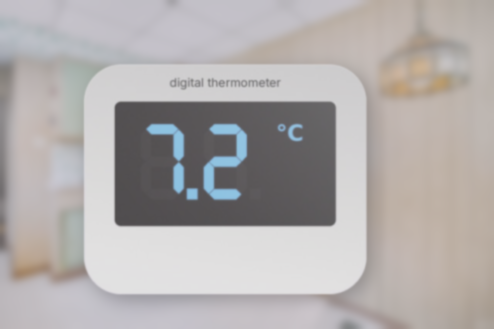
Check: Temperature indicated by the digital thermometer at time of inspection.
7.2 °C
